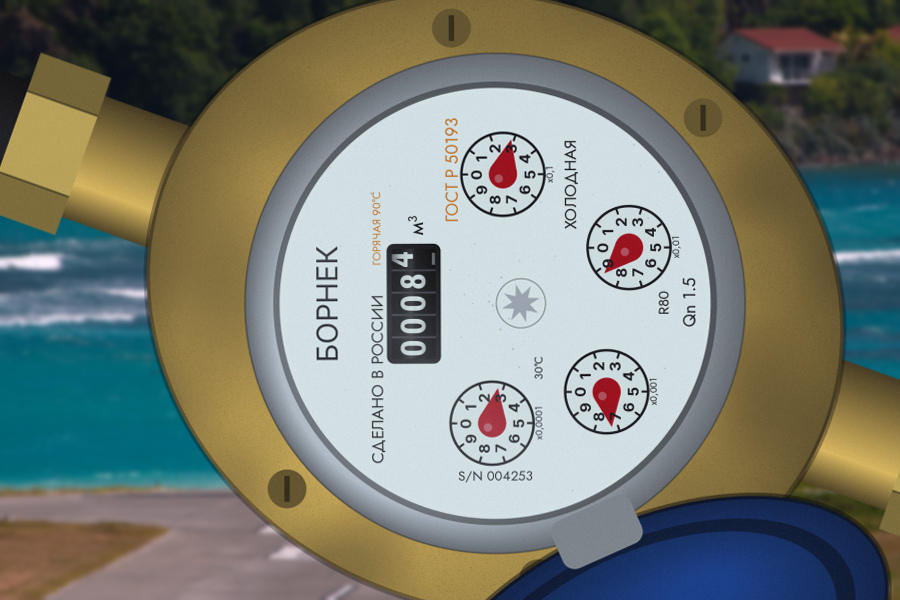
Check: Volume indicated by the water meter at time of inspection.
84.2872 m³
